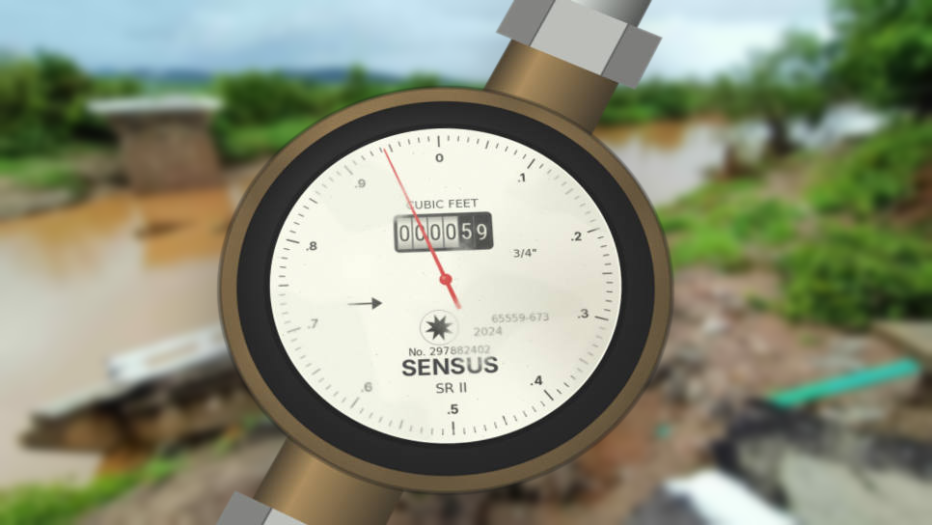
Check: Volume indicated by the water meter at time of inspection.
58.94 ft³
